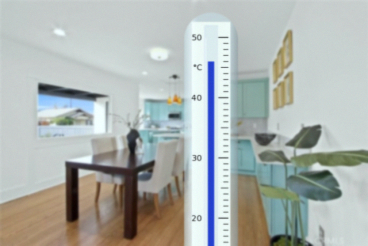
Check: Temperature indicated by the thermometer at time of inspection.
46 °C
